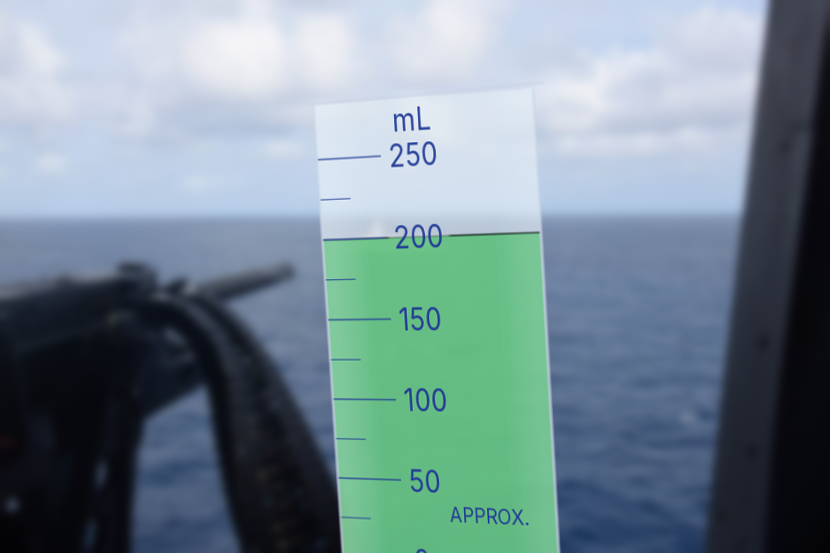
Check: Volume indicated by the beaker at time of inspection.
200 mL
